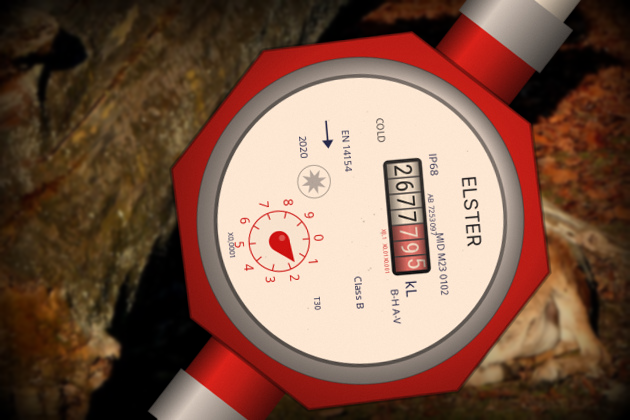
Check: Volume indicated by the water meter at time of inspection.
2677.7951 kL
